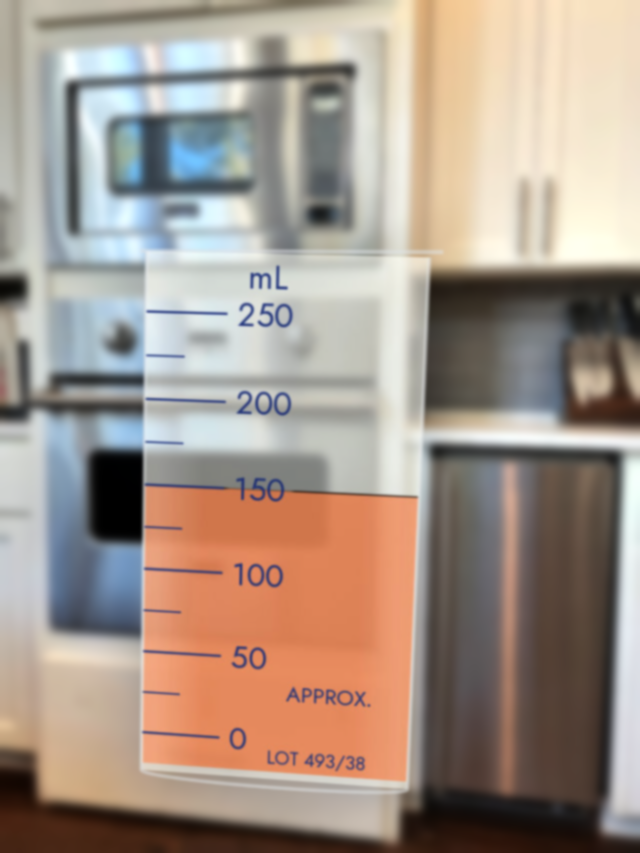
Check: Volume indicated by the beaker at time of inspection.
150 mL
